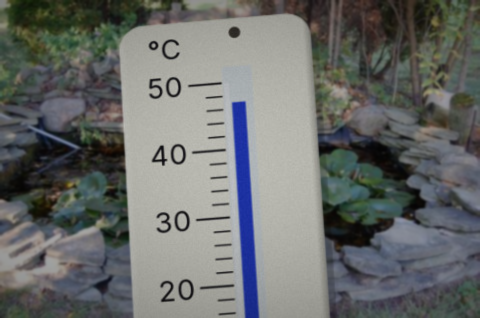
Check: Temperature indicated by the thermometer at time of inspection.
47 °C
